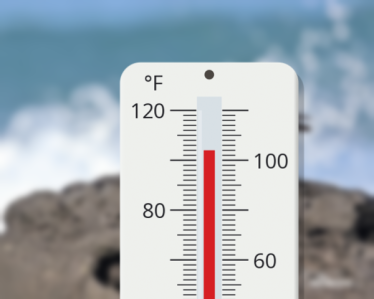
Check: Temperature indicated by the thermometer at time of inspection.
104 °F
